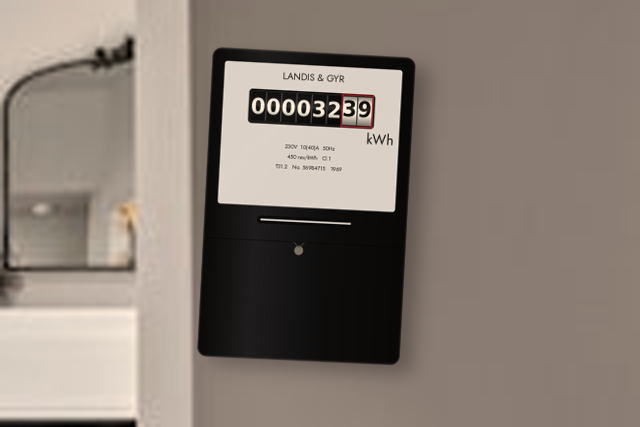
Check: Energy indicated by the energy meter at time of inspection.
32.39 kWh
